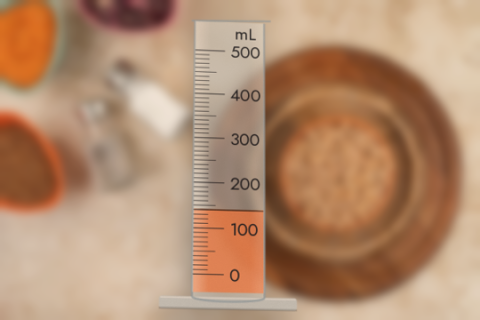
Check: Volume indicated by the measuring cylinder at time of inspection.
140 mL
